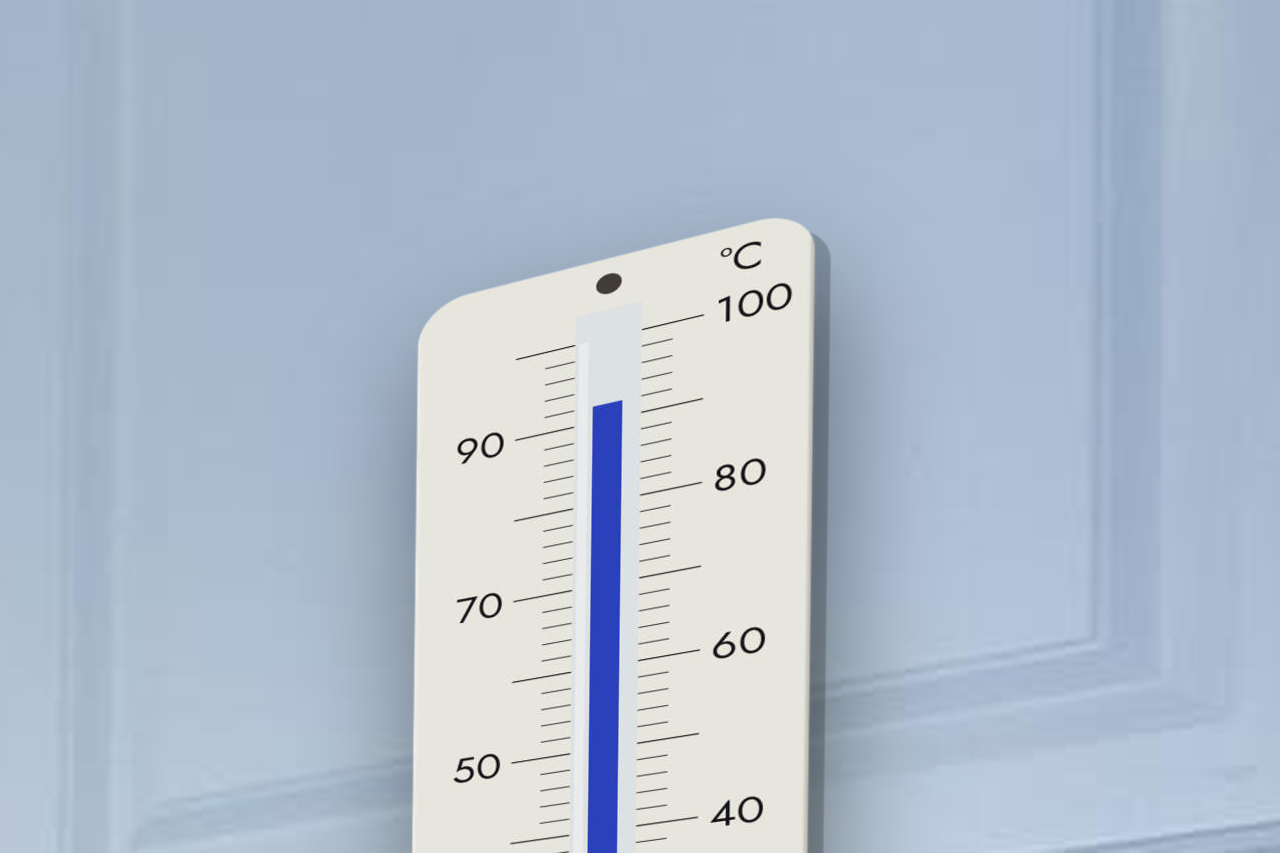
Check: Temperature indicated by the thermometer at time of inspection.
92 °C
